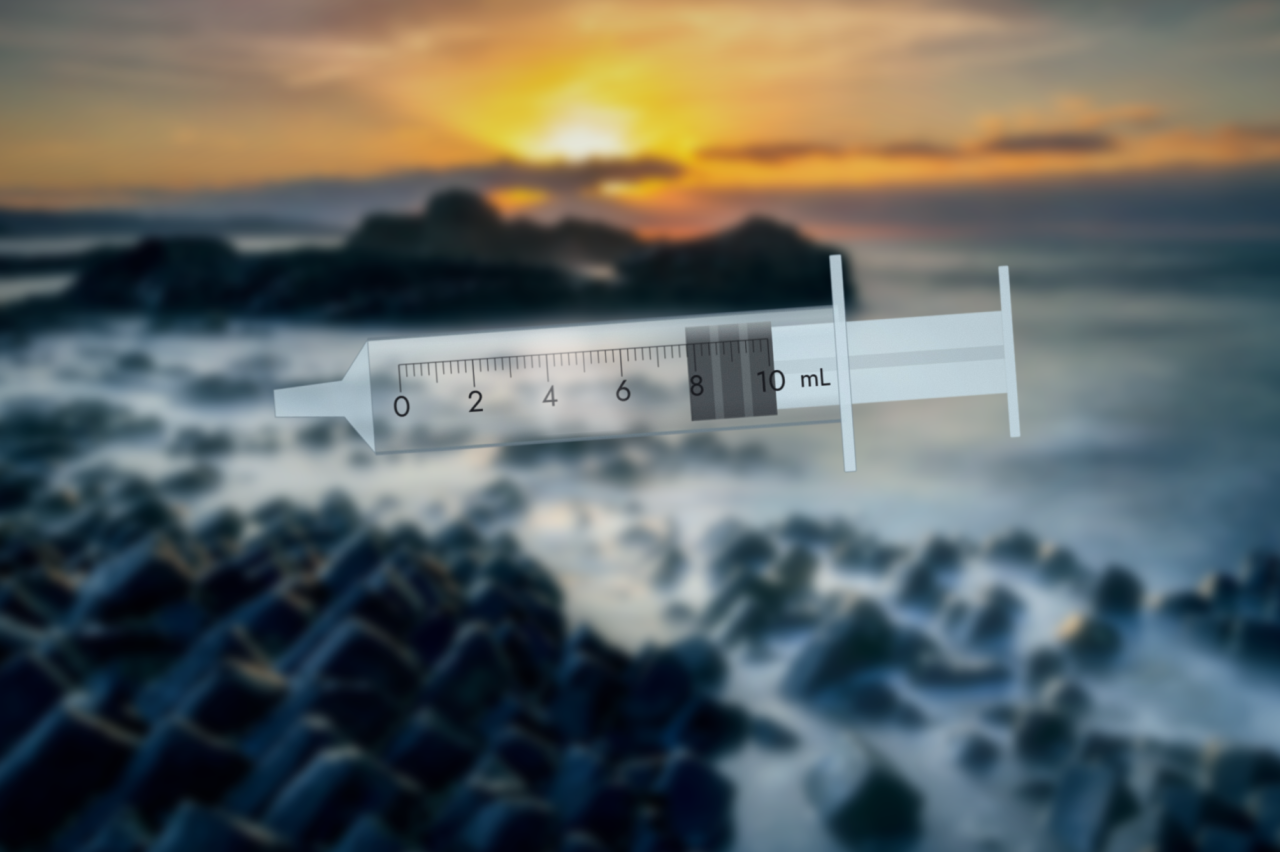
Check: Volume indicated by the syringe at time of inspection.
7.8 mL
